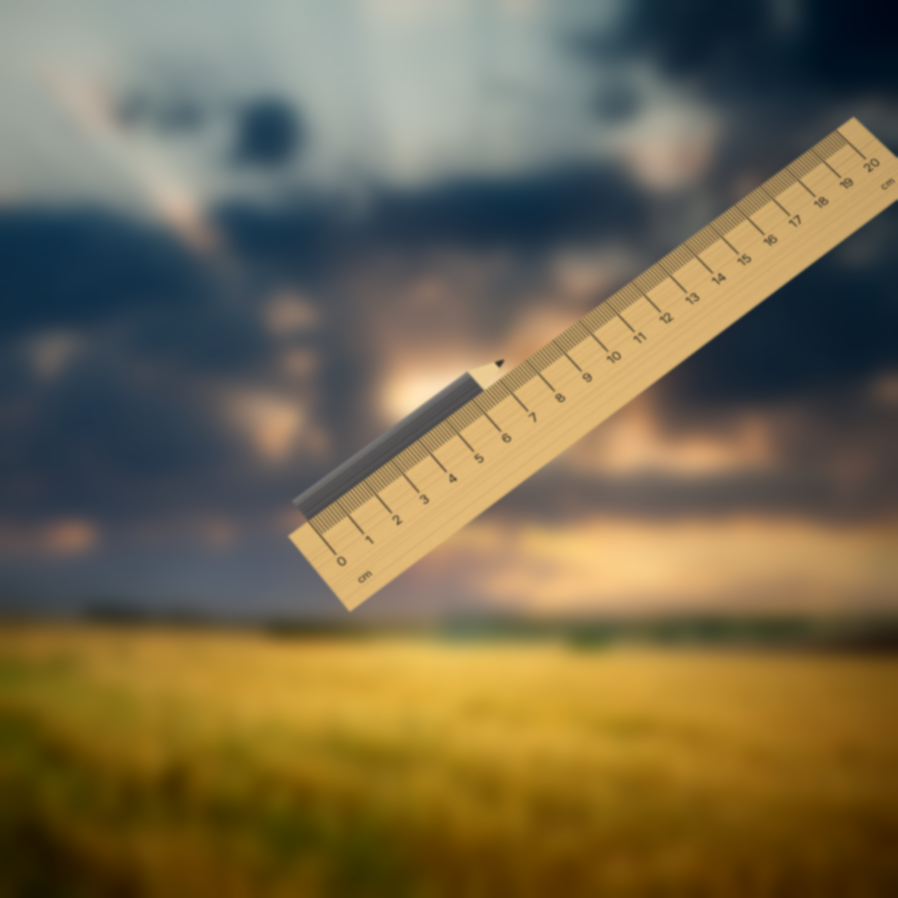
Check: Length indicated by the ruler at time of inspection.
7.5 cm
